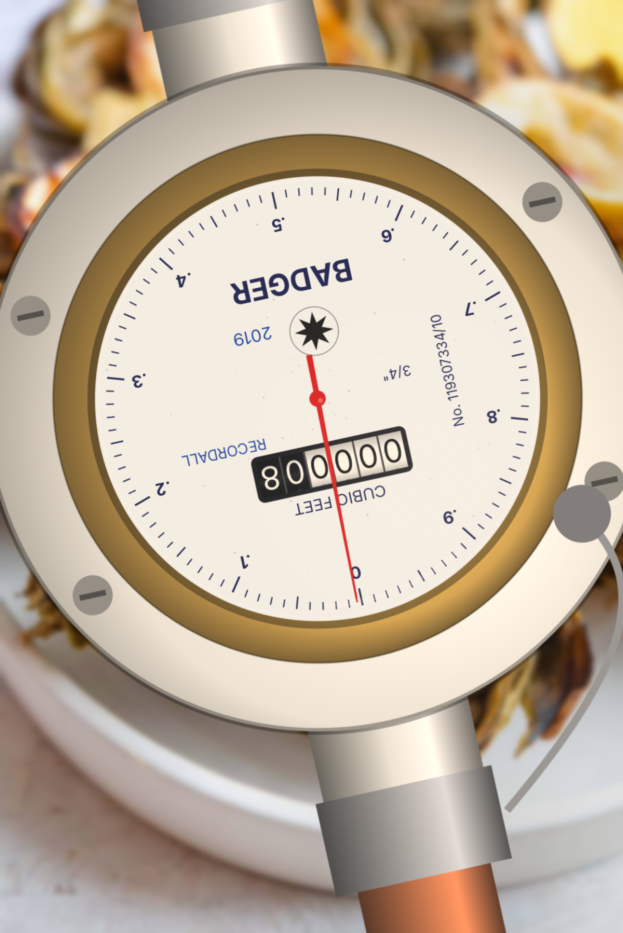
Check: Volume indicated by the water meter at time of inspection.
8.00 ft³
